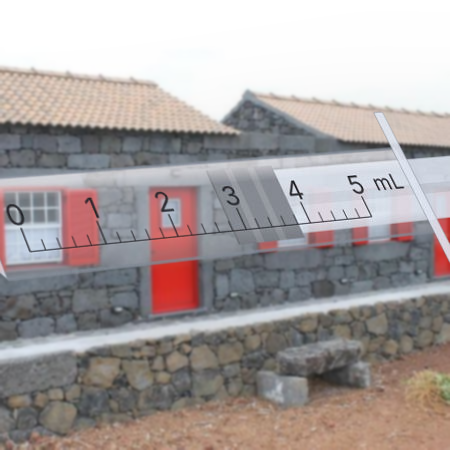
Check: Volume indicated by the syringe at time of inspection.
2.8 mL
